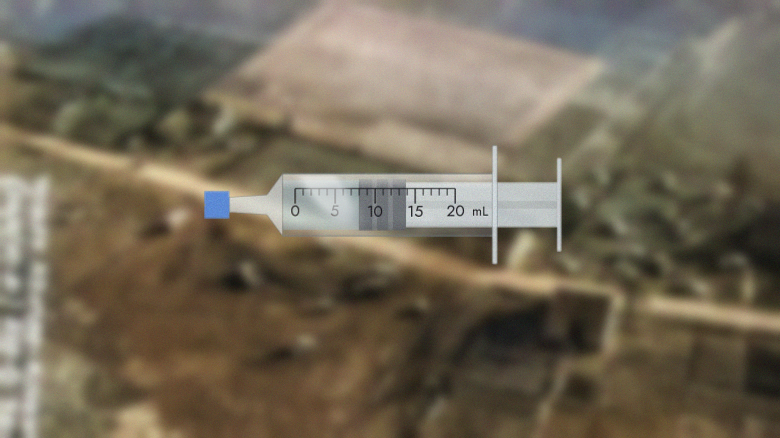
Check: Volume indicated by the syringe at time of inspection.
8 mL
